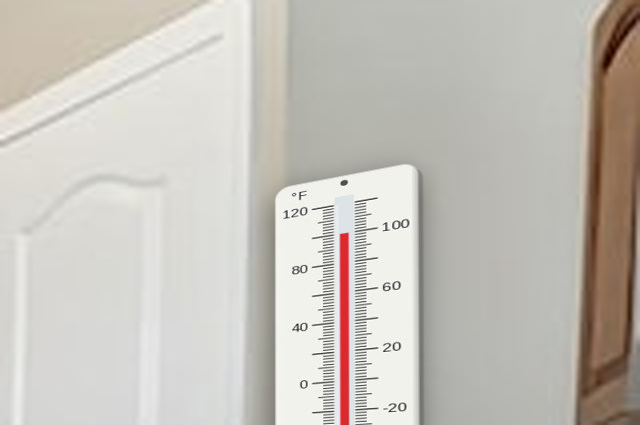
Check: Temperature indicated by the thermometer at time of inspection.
100 °F
